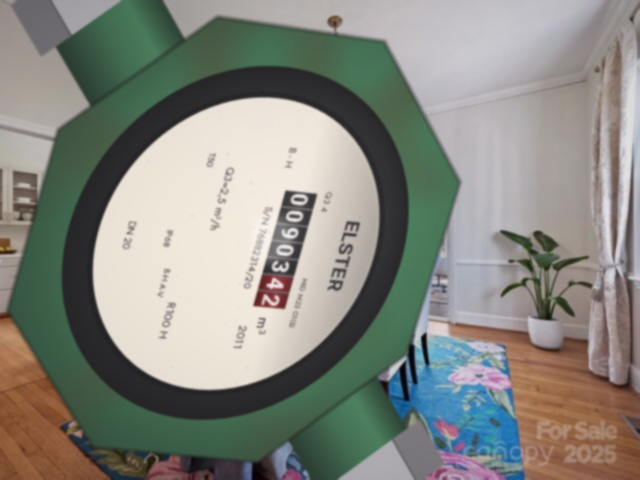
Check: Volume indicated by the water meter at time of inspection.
903.42 m³
